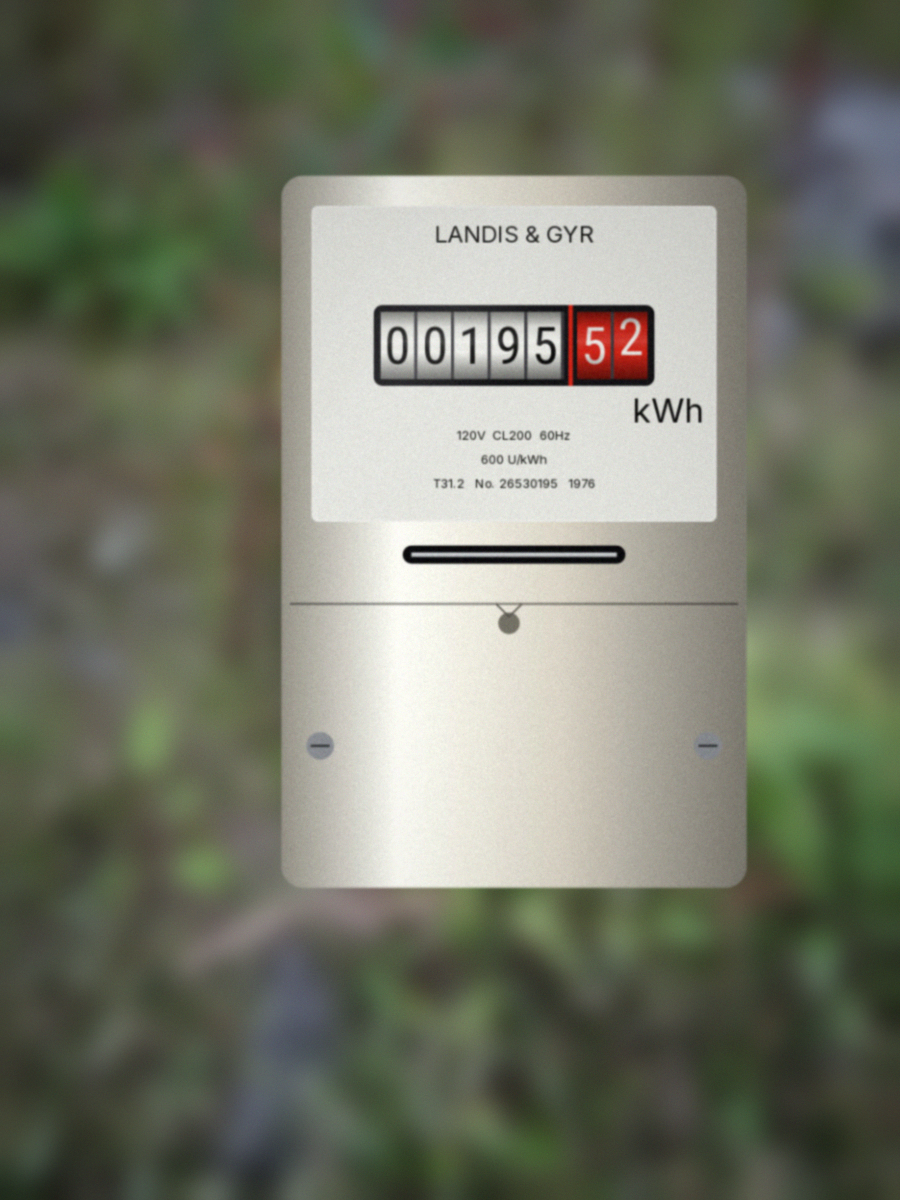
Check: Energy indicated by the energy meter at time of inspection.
195.52 kWh
